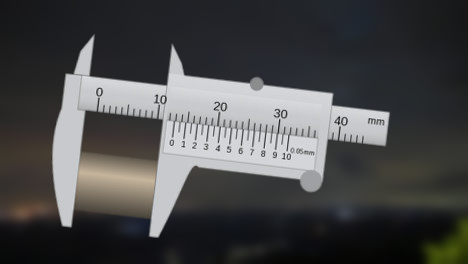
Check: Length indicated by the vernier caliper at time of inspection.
12.8 mm
